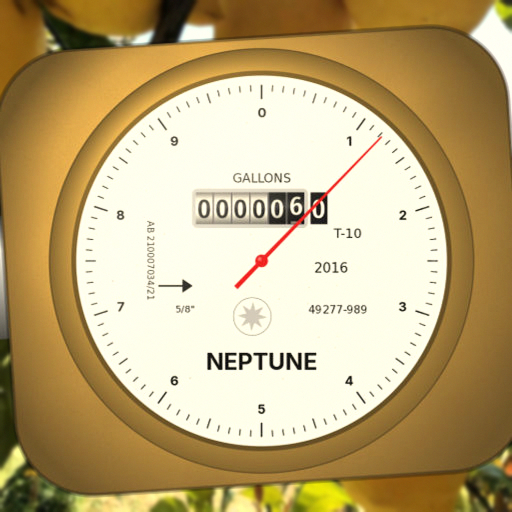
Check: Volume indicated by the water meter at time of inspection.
61.2 gal
